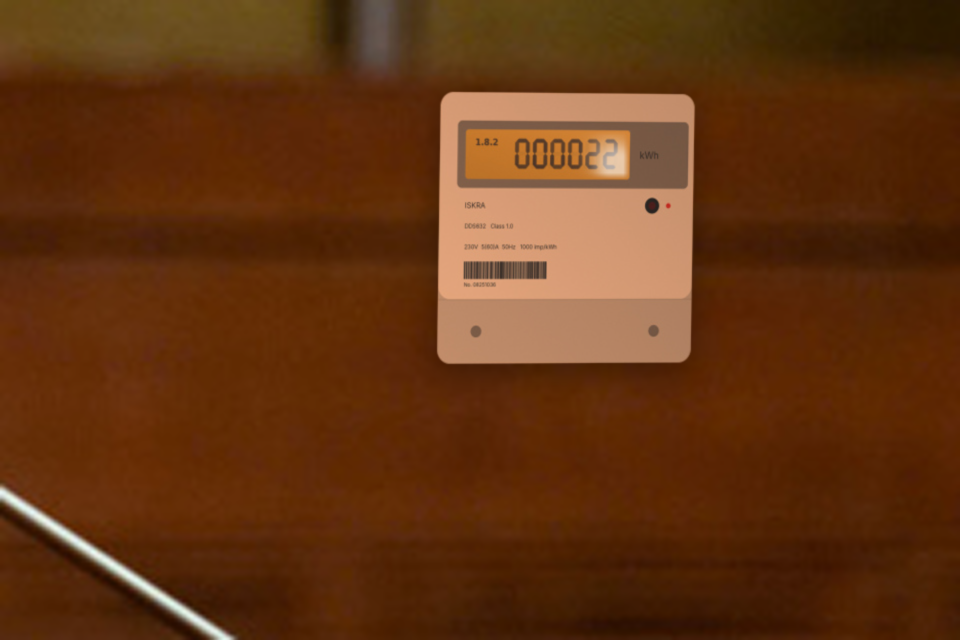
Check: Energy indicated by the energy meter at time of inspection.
22 kWh
